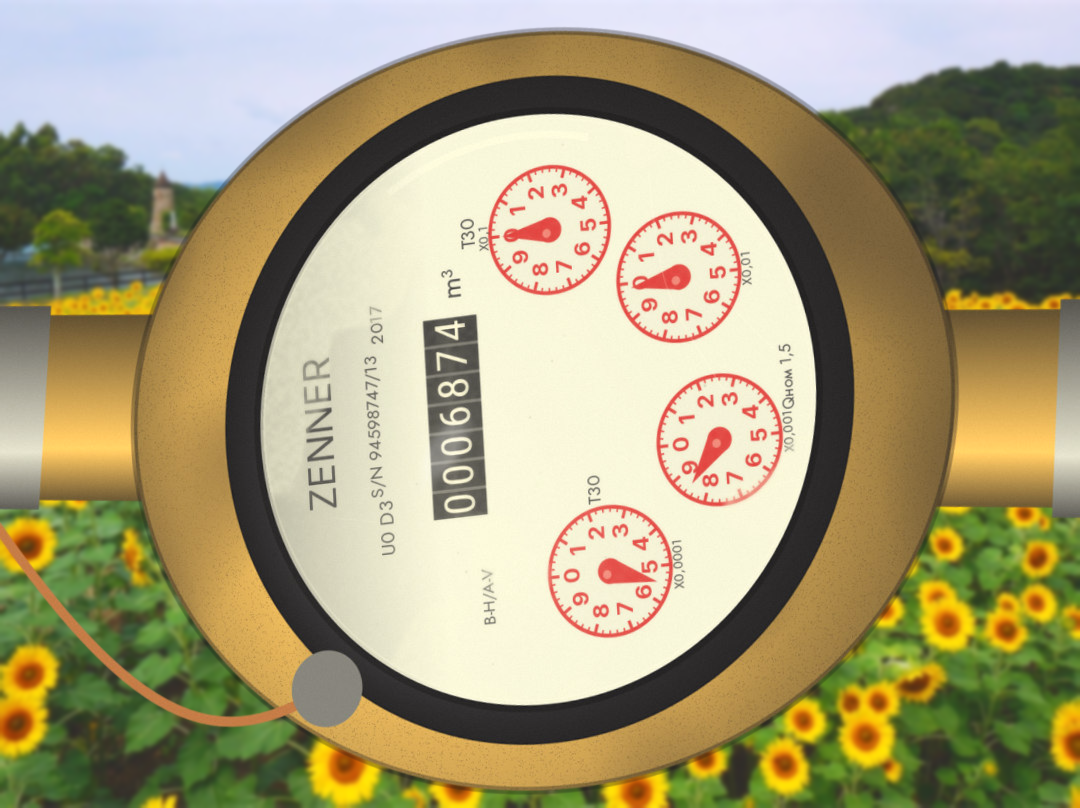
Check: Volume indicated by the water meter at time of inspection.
6873.9985 m³
